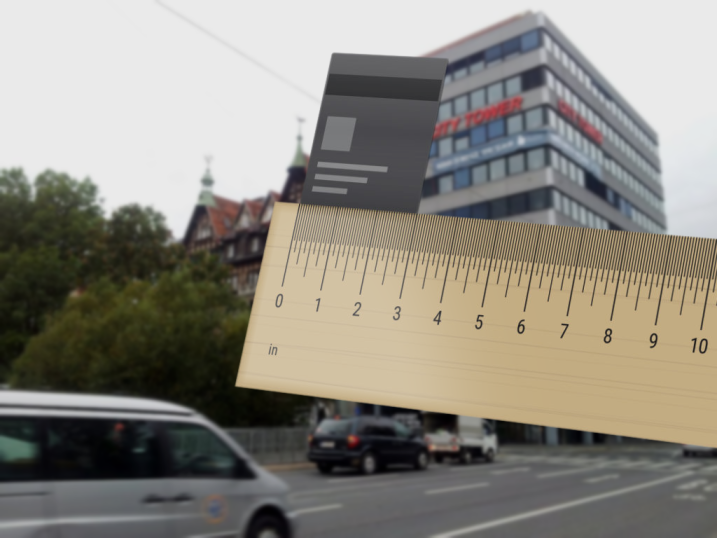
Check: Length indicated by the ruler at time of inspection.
3 in
